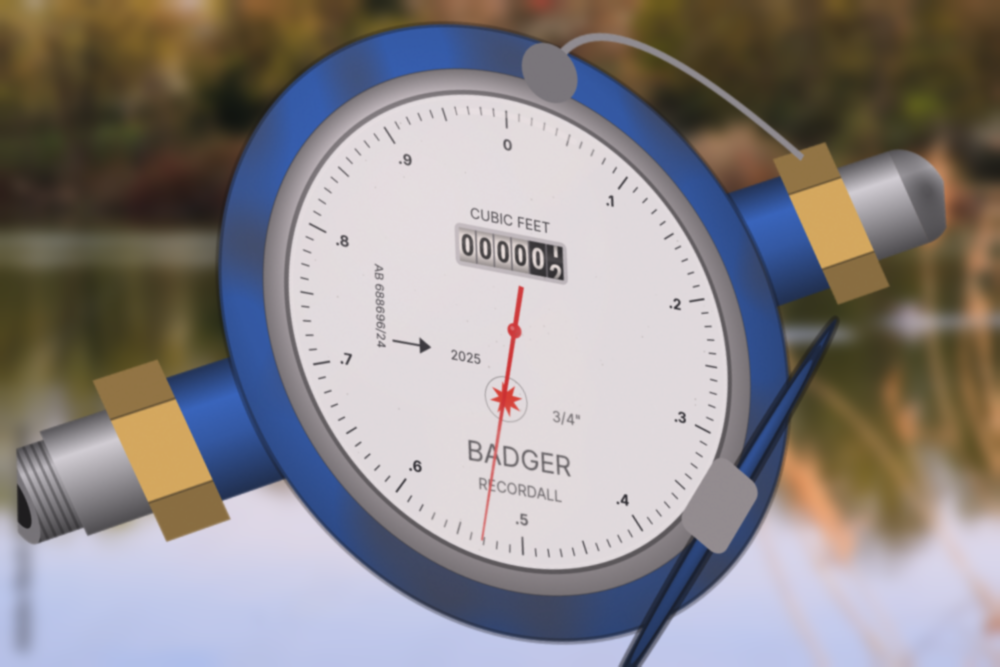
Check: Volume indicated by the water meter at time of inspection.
1.53 ft³
